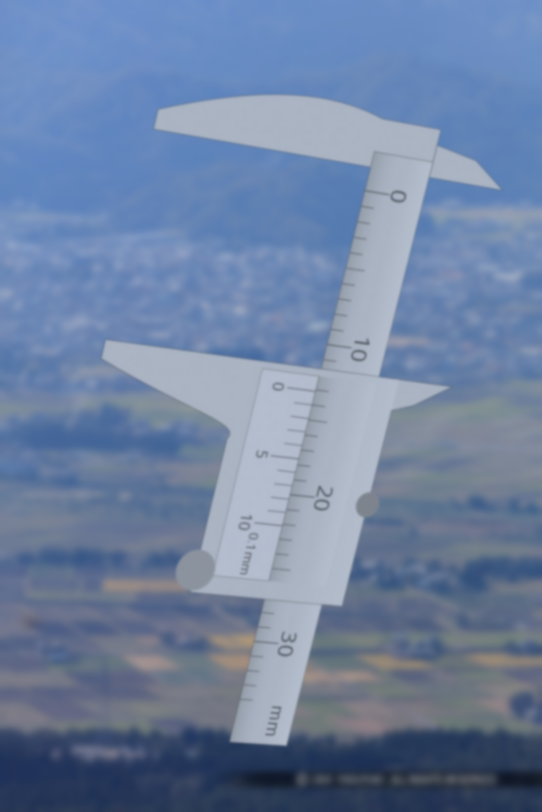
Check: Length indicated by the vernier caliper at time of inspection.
13.1 mm
